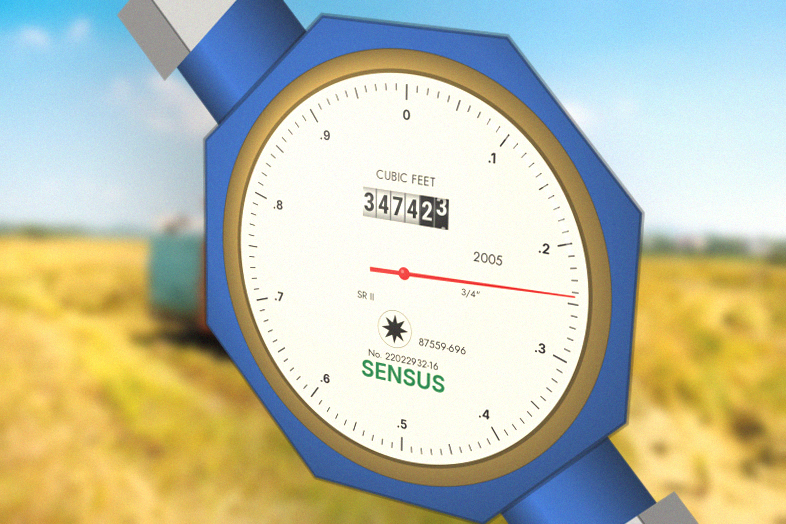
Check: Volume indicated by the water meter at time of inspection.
347423.24 ft³
